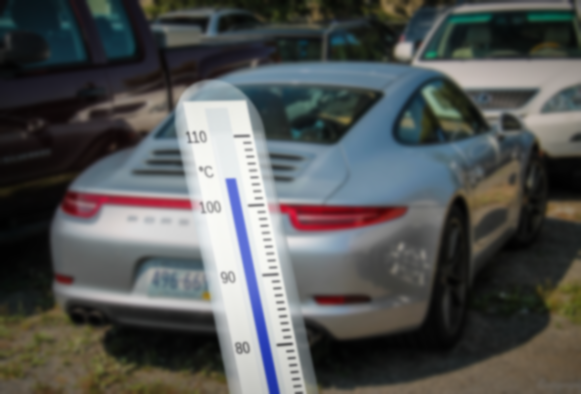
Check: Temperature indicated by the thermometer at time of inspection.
104 °C
